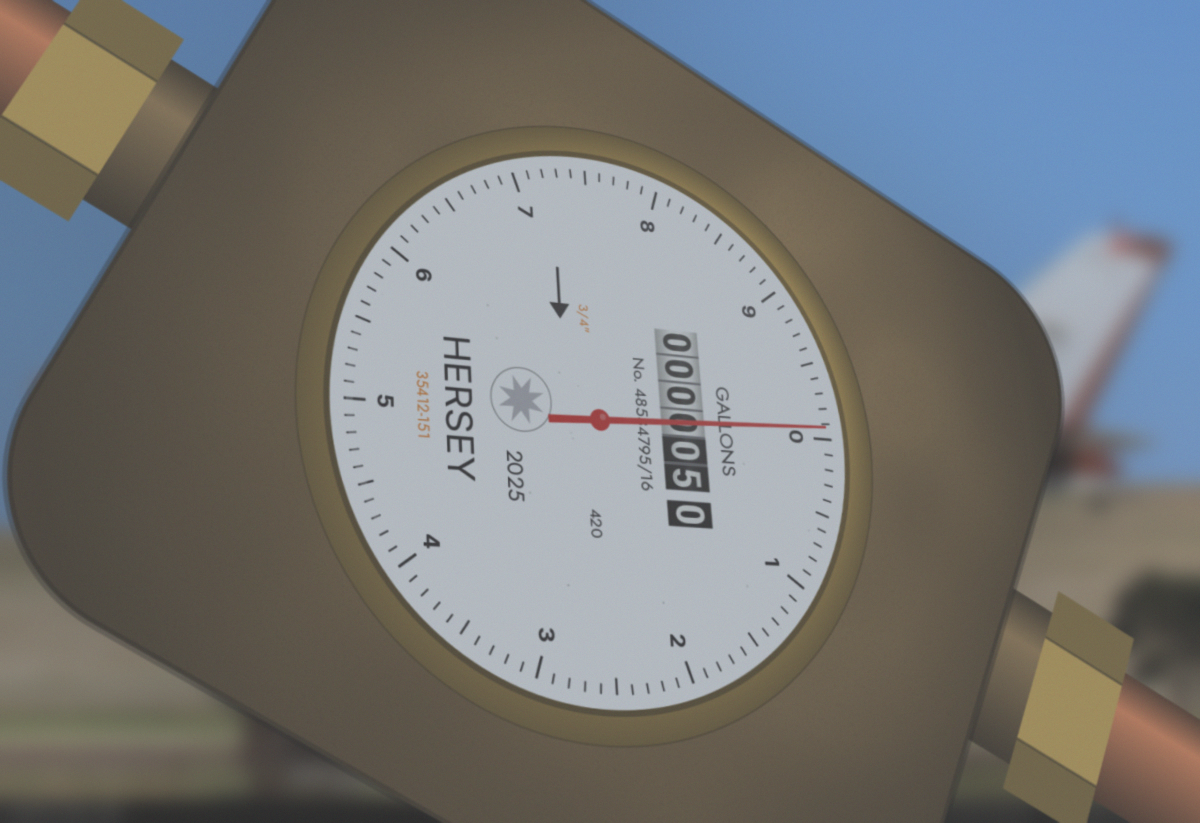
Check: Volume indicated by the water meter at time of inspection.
49.9 gal
